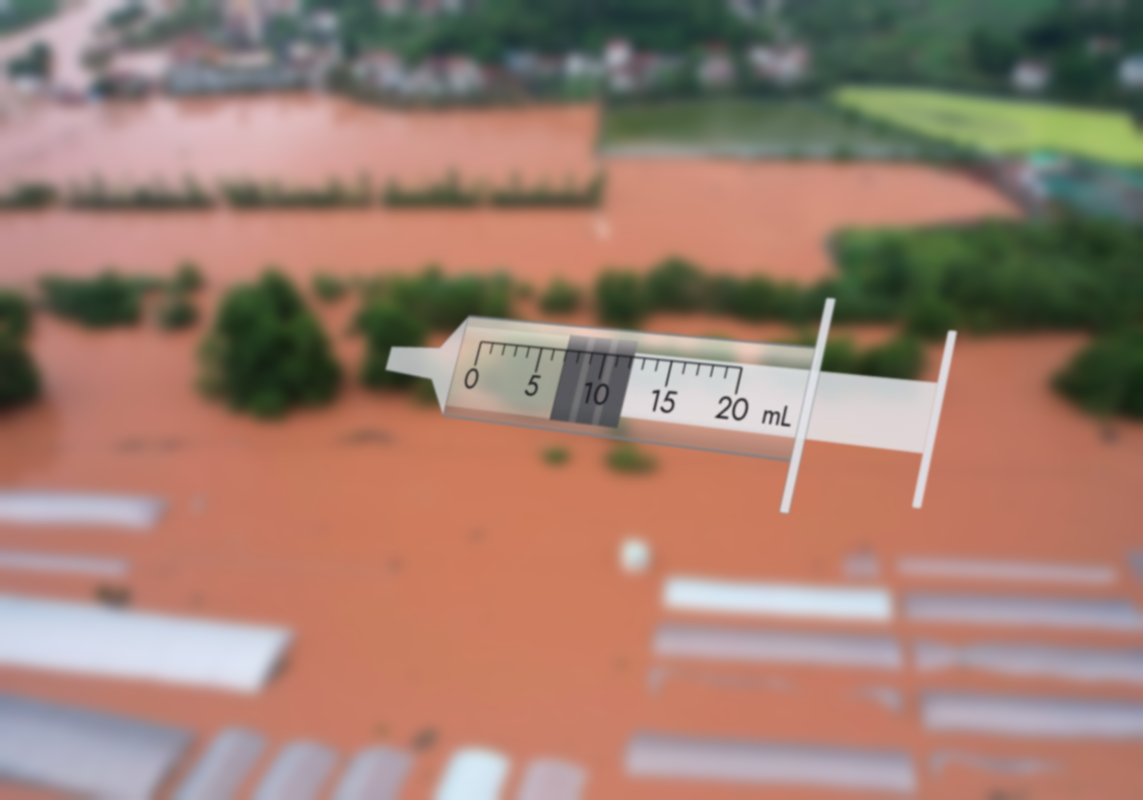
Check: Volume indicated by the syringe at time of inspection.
7 mL
